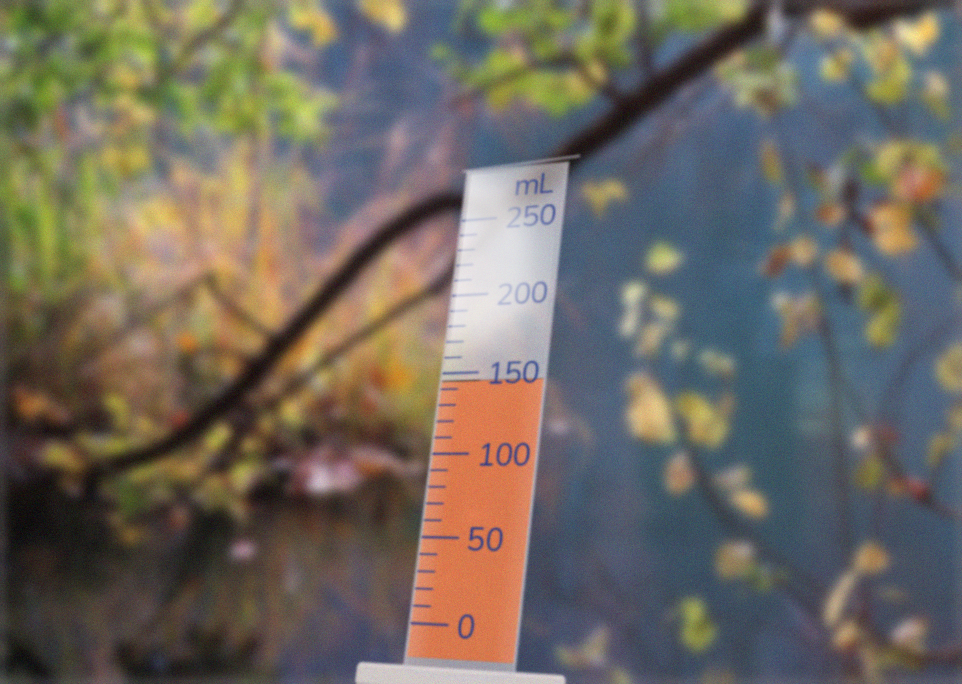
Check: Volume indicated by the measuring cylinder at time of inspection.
145 mL
